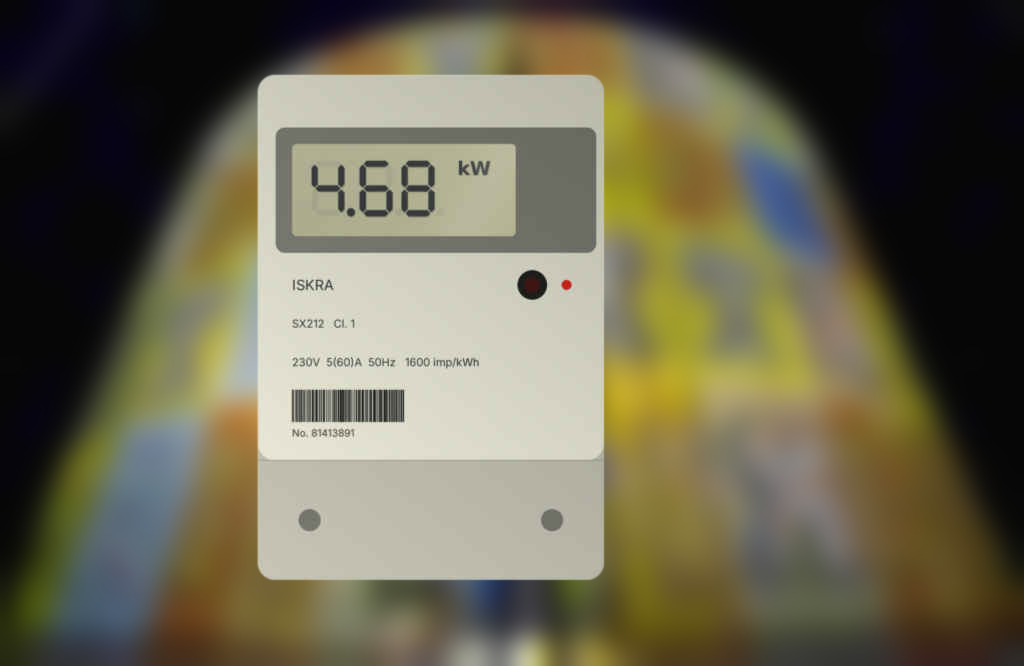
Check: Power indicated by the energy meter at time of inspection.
4.68 kW
